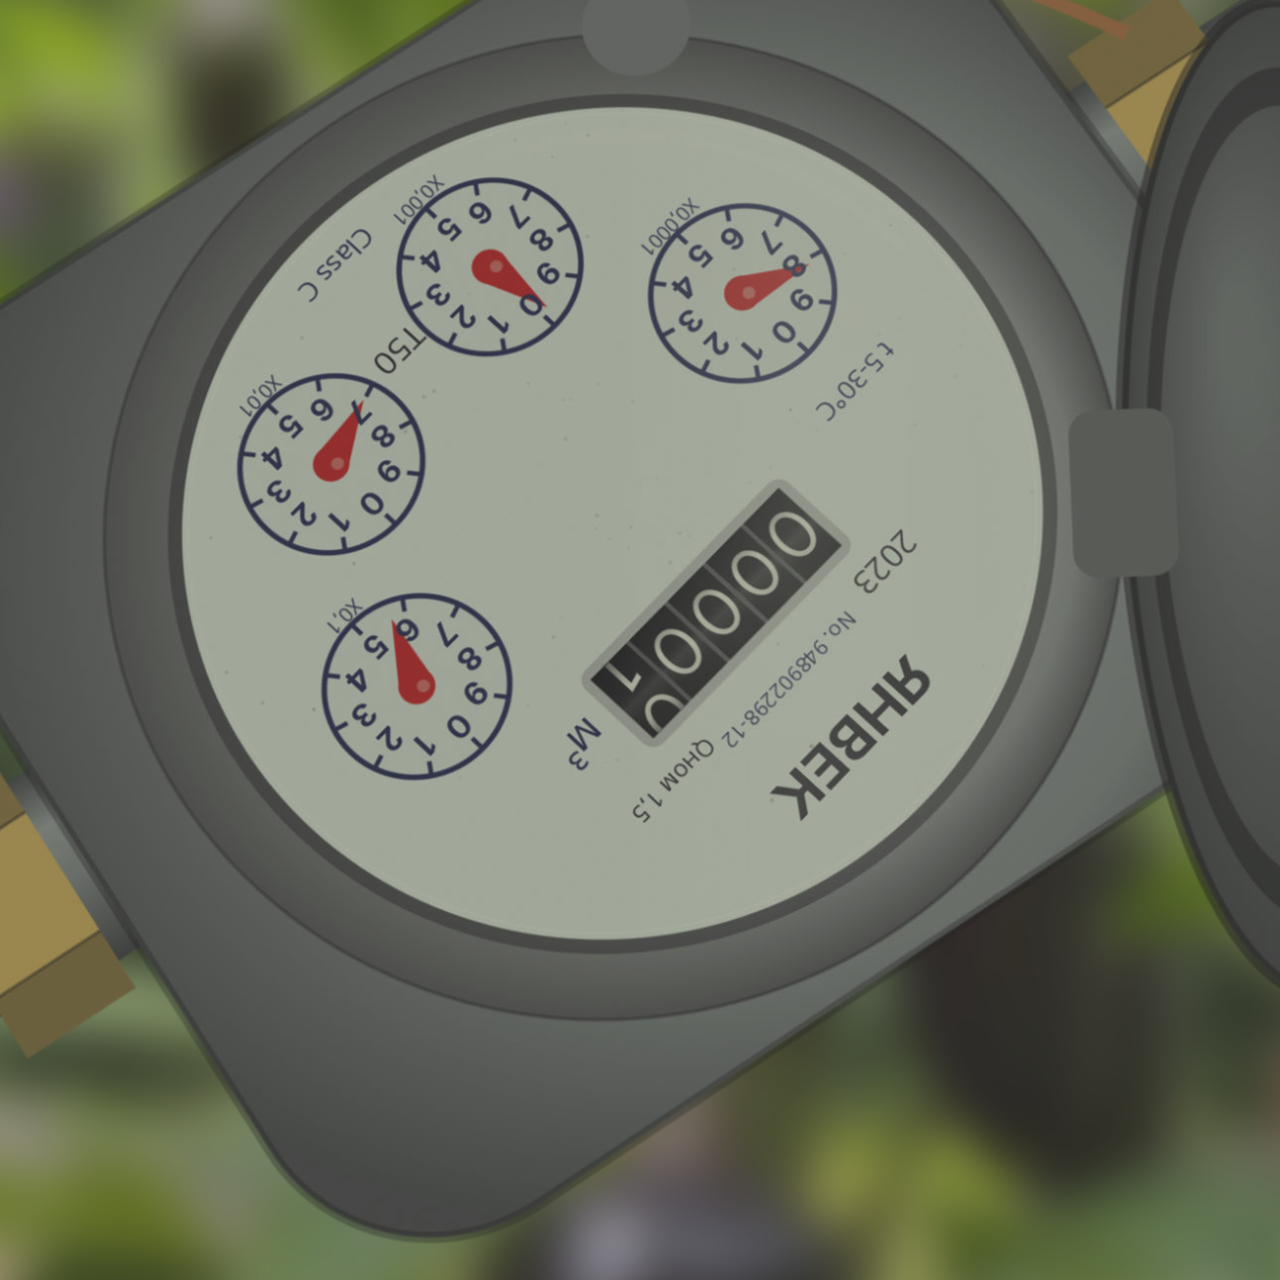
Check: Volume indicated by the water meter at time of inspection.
0.5698 m³
